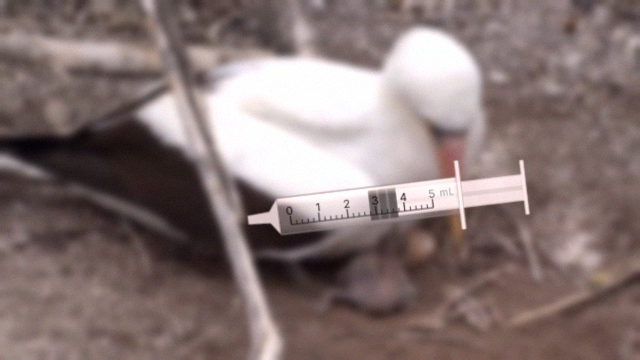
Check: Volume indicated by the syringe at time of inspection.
2.8 mL
